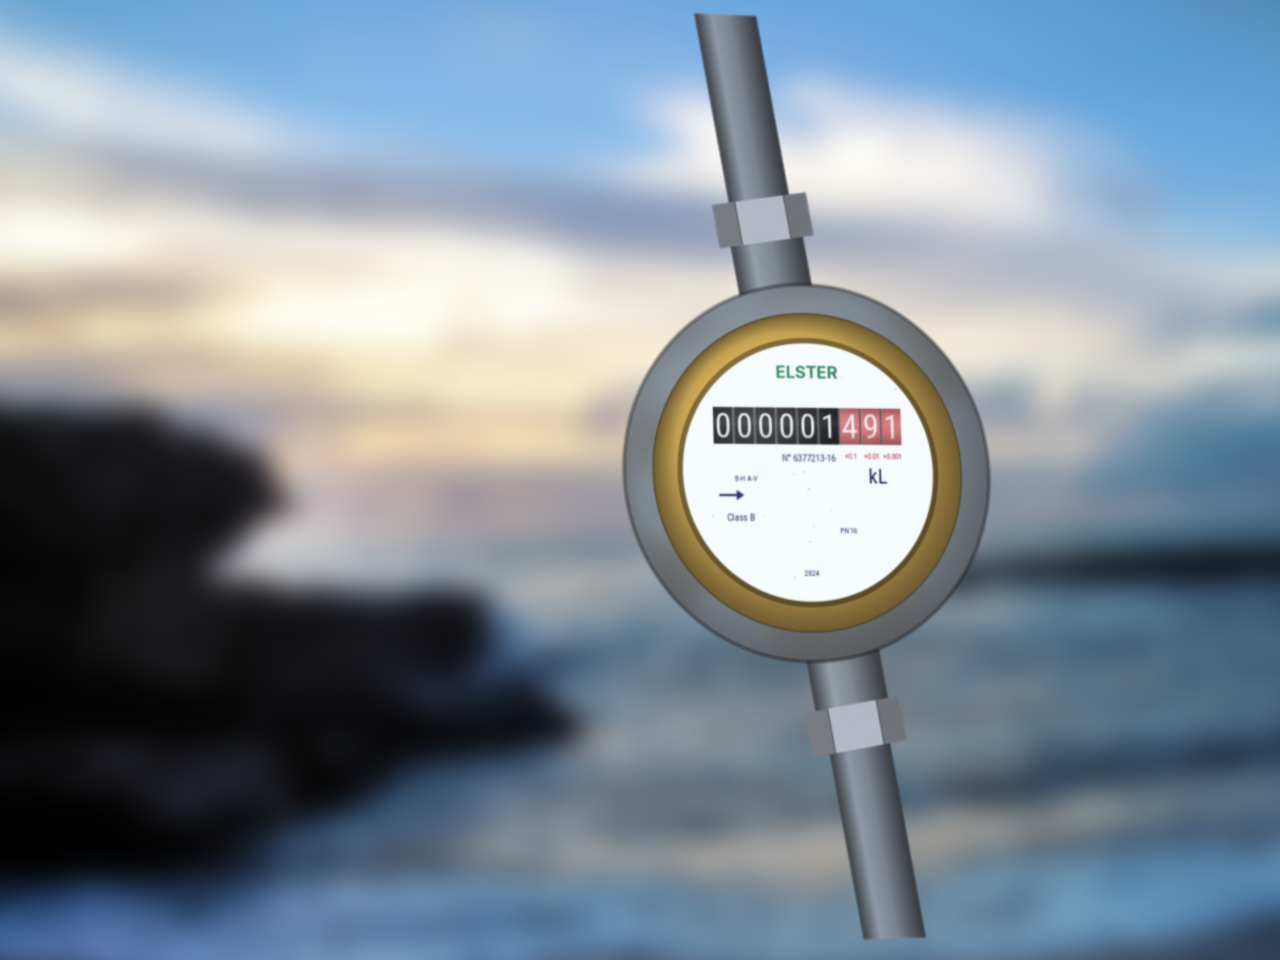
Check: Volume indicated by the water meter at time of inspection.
1.491 kL
